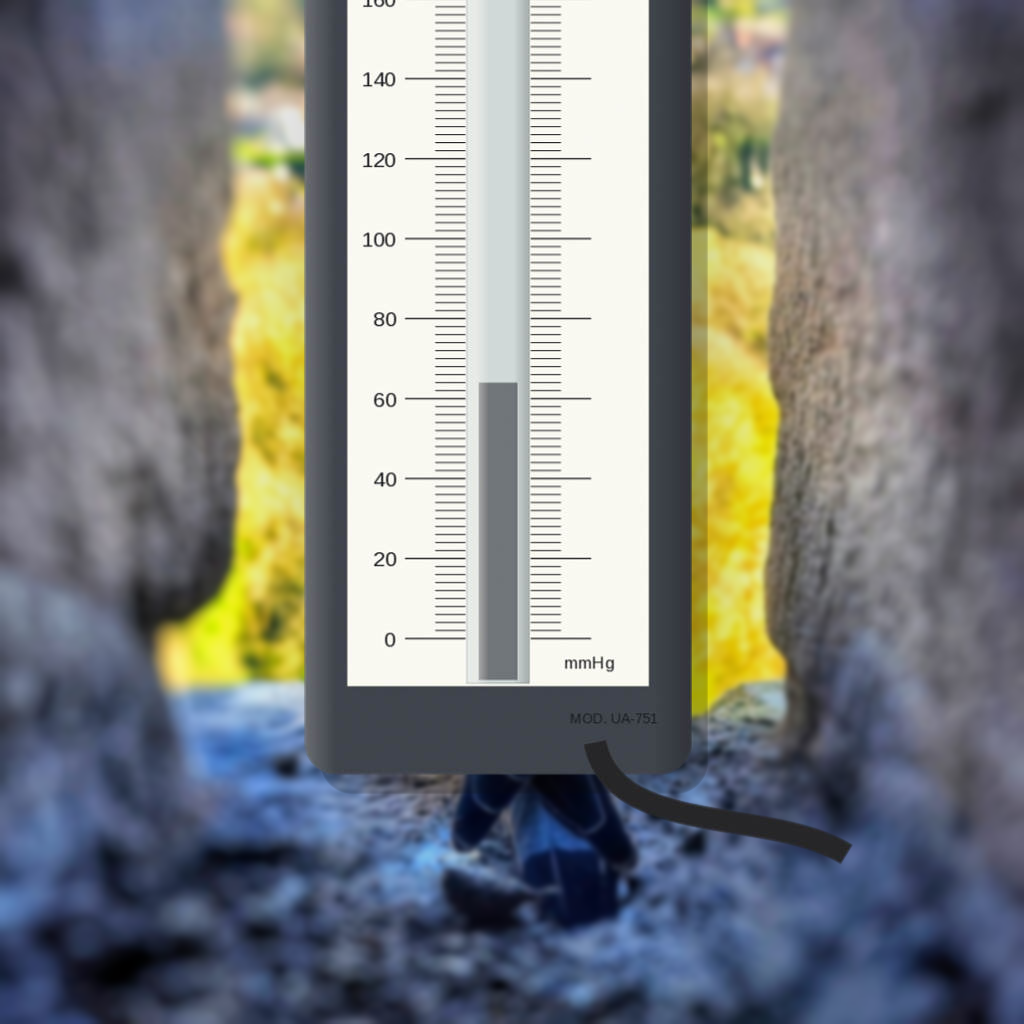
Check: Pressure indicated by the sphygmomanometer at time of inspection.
64 mmHg
